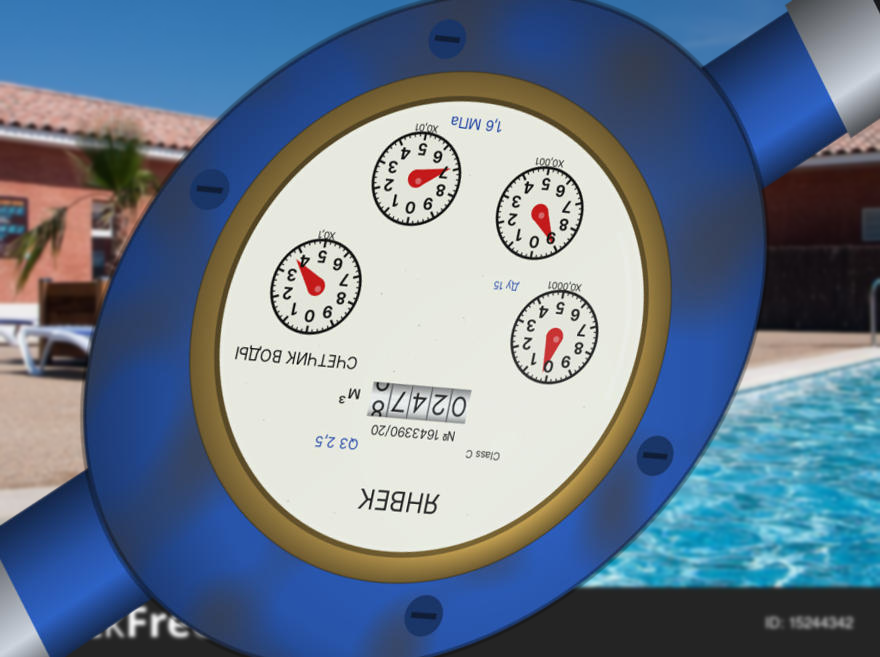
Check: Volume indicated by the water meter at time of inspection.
2478.3690 m³
